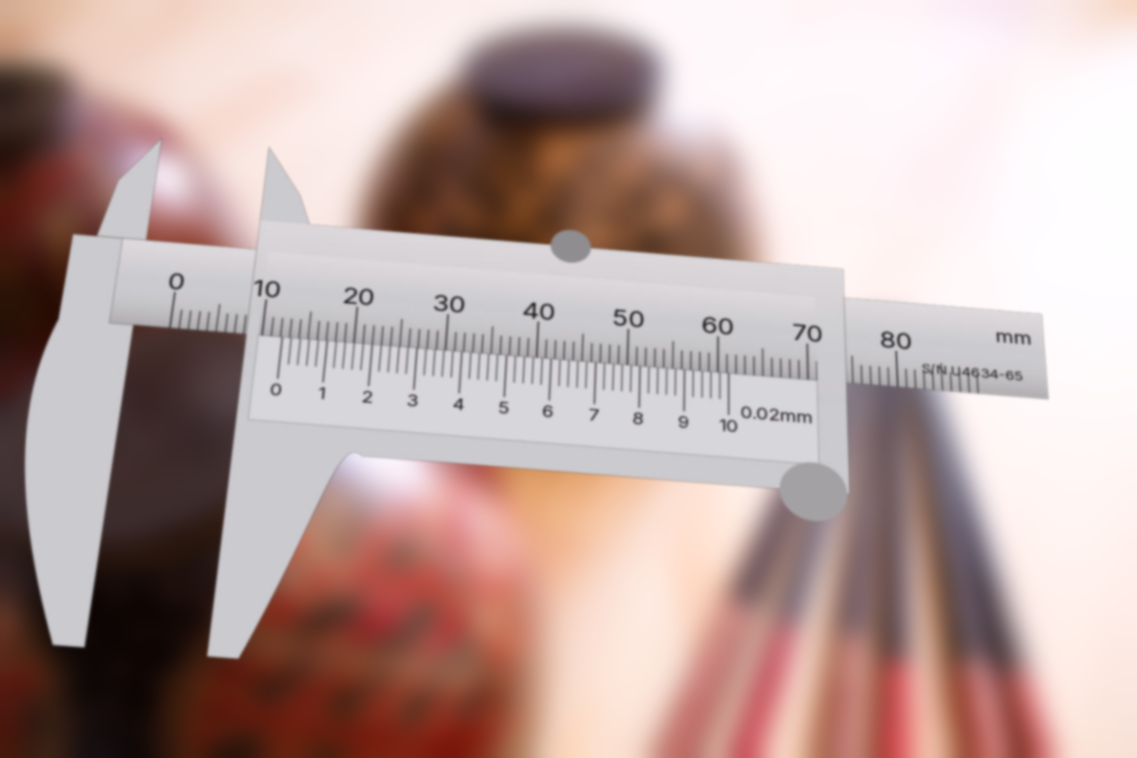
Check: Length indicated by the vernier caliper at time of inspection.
12.2 mm
